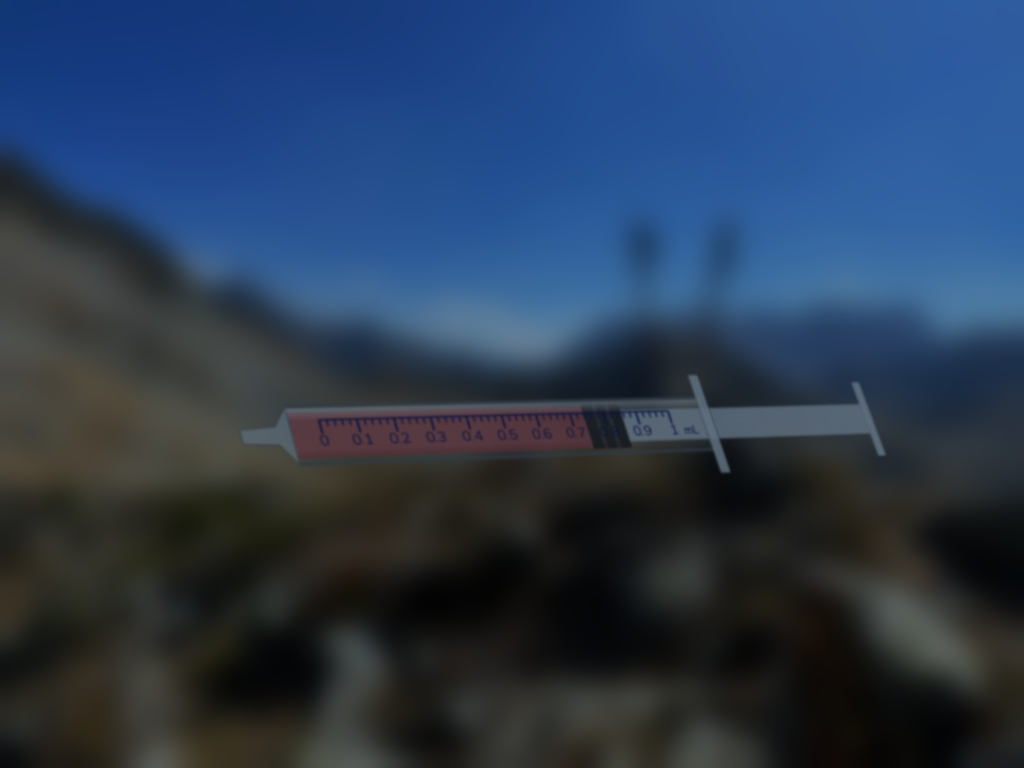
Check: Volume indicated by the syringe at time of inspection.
0.74 mL
